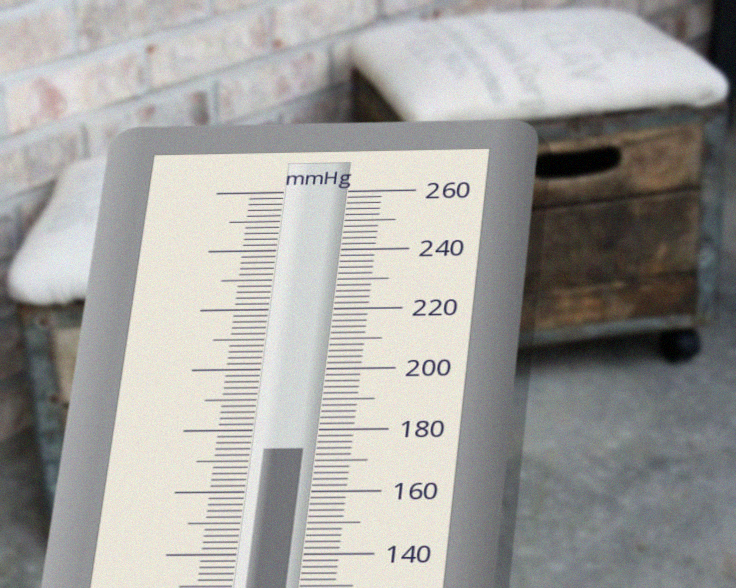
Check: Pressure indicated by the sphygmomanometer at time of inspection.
174 mmHg
